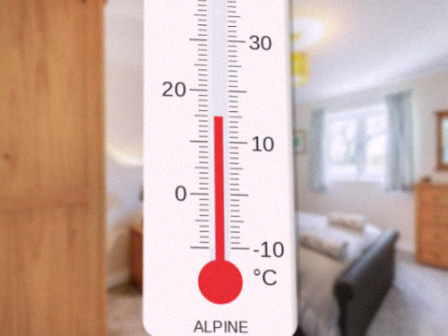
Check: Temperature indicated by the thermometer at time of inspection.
15 °C
